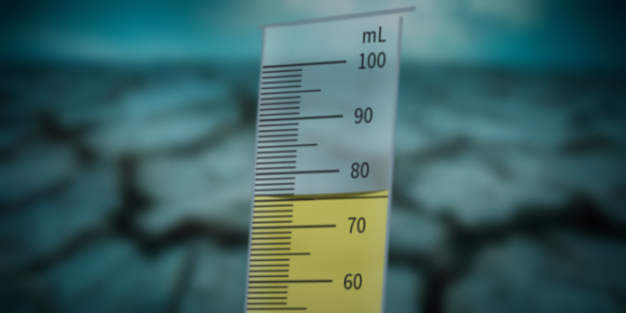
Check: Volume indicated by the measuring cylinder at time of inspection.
75 mL
